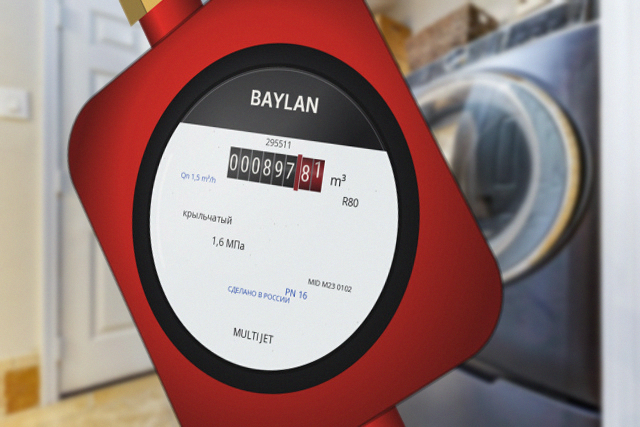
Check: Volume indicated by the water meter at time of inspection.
897.81 m³
